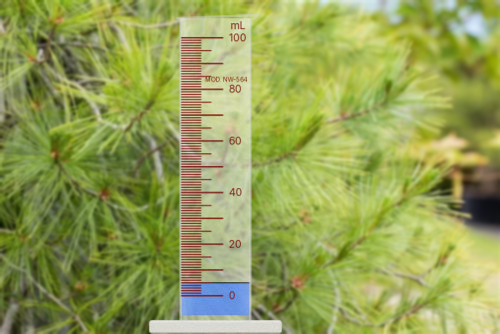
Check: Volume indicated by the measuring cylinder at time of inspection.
5 mL
